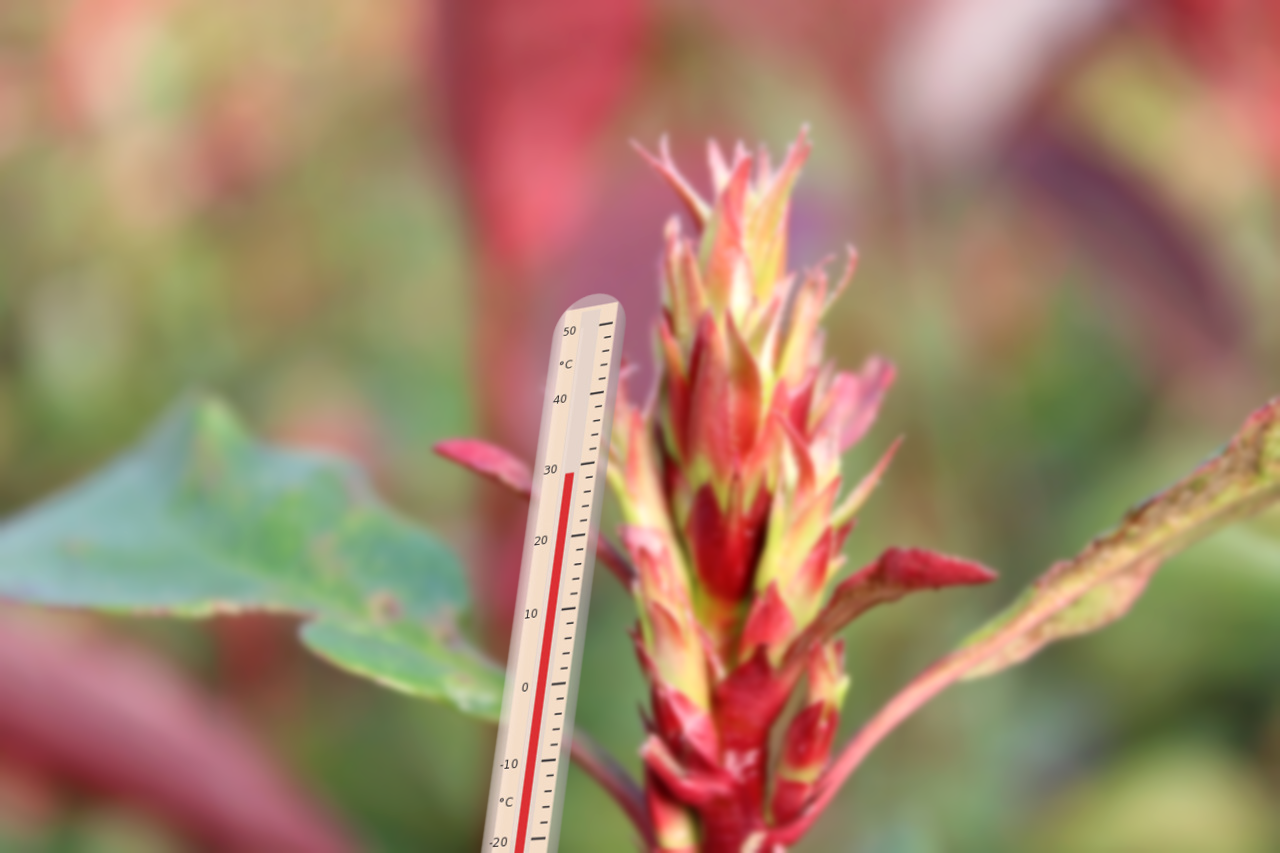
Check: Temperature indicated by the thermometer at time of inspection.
29 °C
